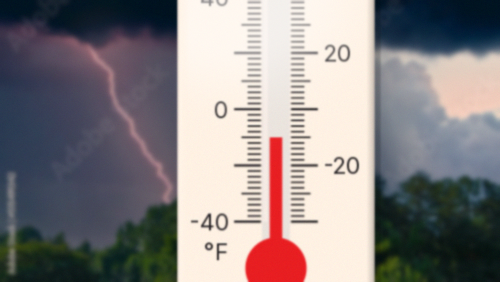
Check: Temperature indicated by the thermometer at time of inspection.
-10 °F
